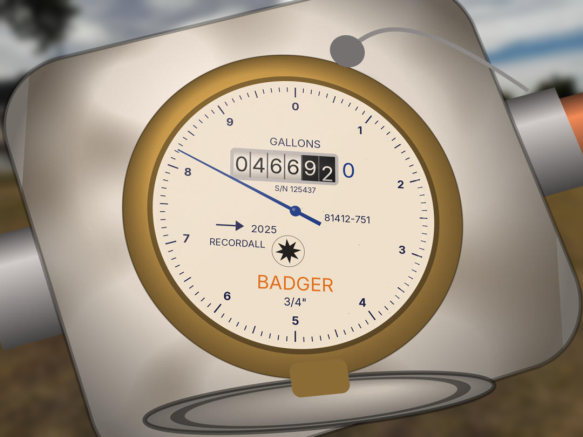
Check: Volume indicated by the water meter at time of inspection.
466918.2 gal
